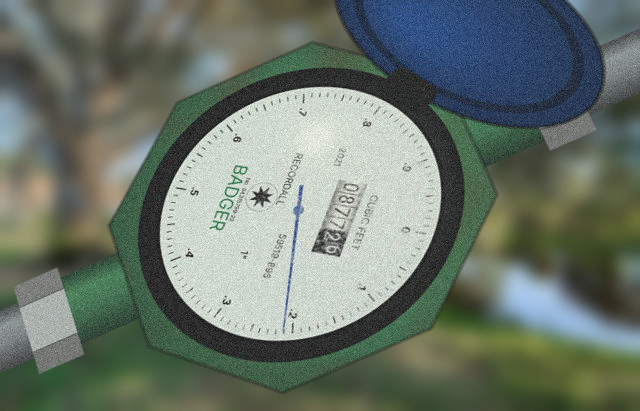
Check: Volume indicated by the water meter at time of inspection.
87726.21 ft³
